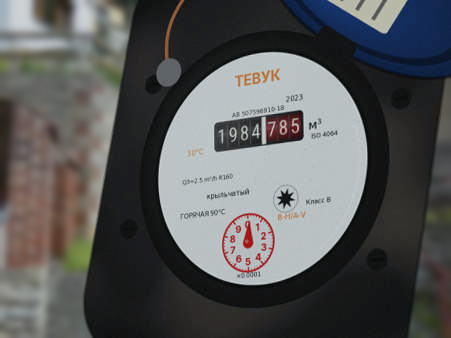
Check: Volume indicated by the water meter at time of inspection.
1984.7850 m³
